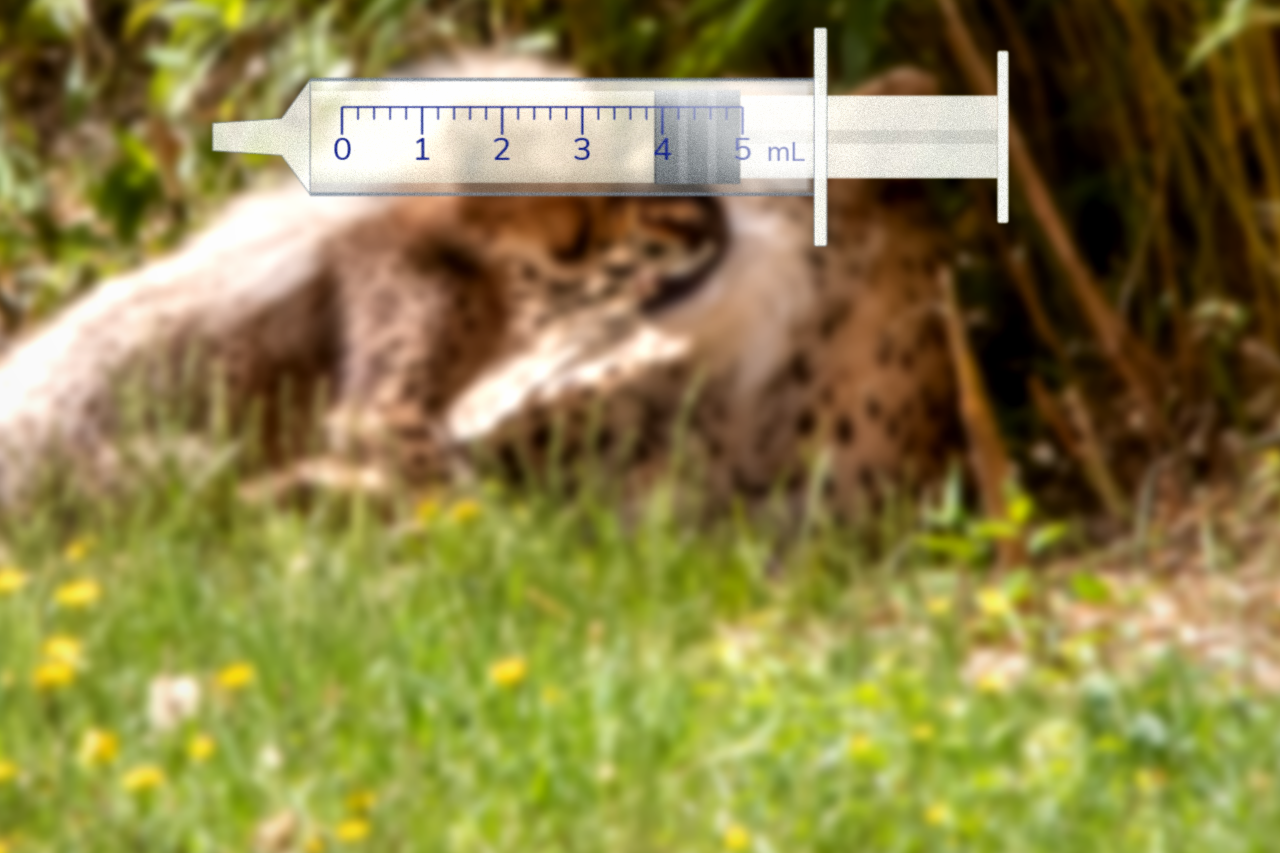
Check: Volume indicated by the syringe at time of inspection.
3.9 mL
